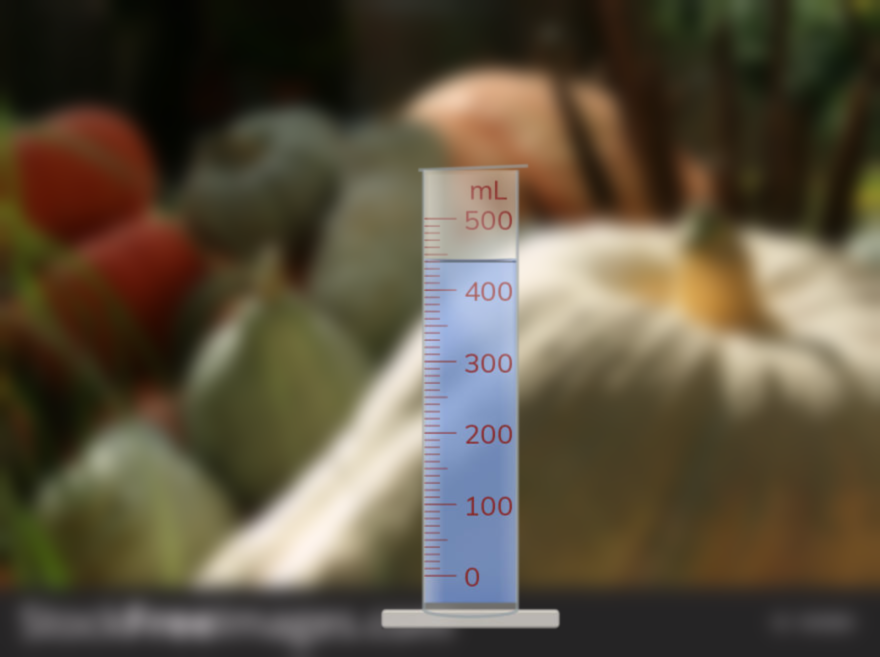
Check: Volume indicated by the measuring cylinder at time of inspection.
440 mL
